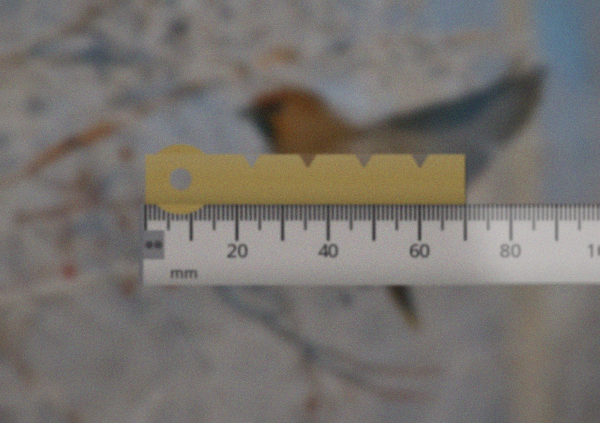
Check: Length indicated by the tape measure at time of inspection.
70 mm
